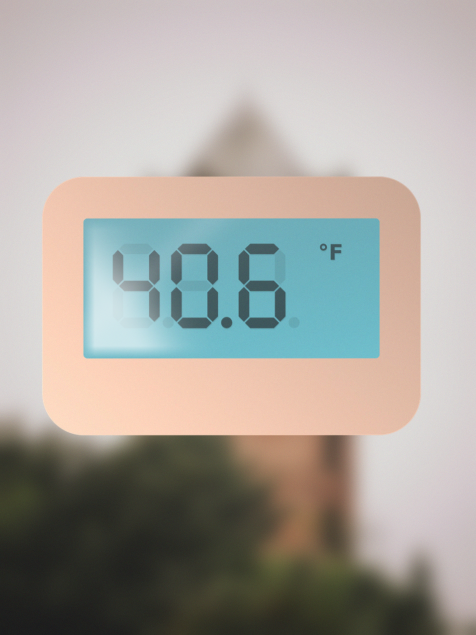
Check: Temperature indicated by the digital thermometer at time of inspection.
40.6 °F
